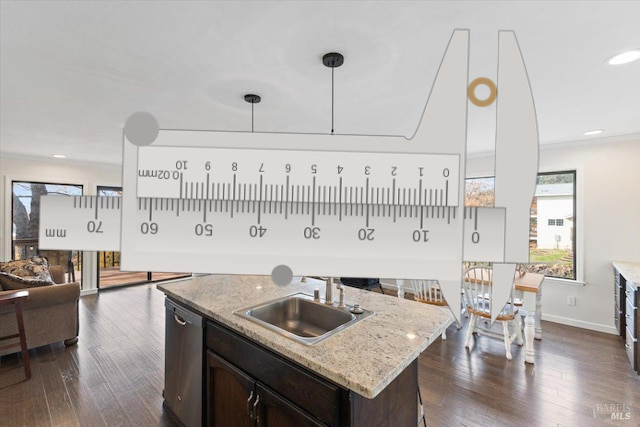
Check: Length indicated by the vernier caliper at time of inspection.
5.5 mm
